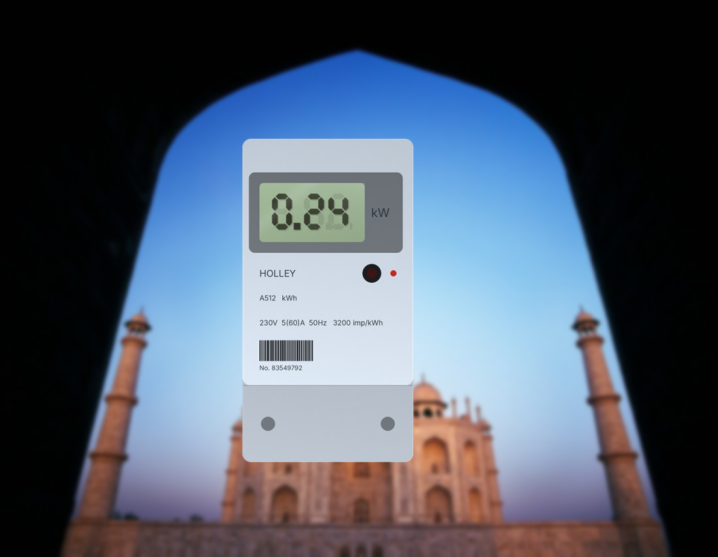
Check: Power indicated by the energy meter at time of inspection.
0.24 kW
